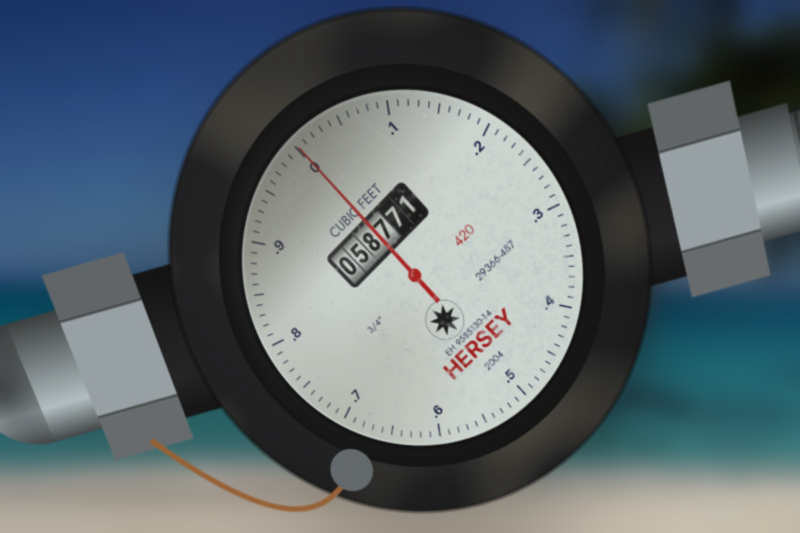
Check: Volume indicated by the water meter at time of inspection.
58771.00 ft³
